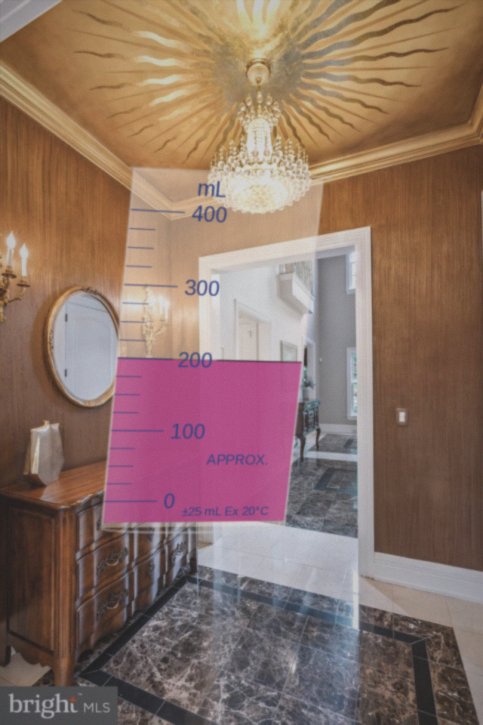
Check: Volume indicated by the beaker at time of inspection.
200 mL
